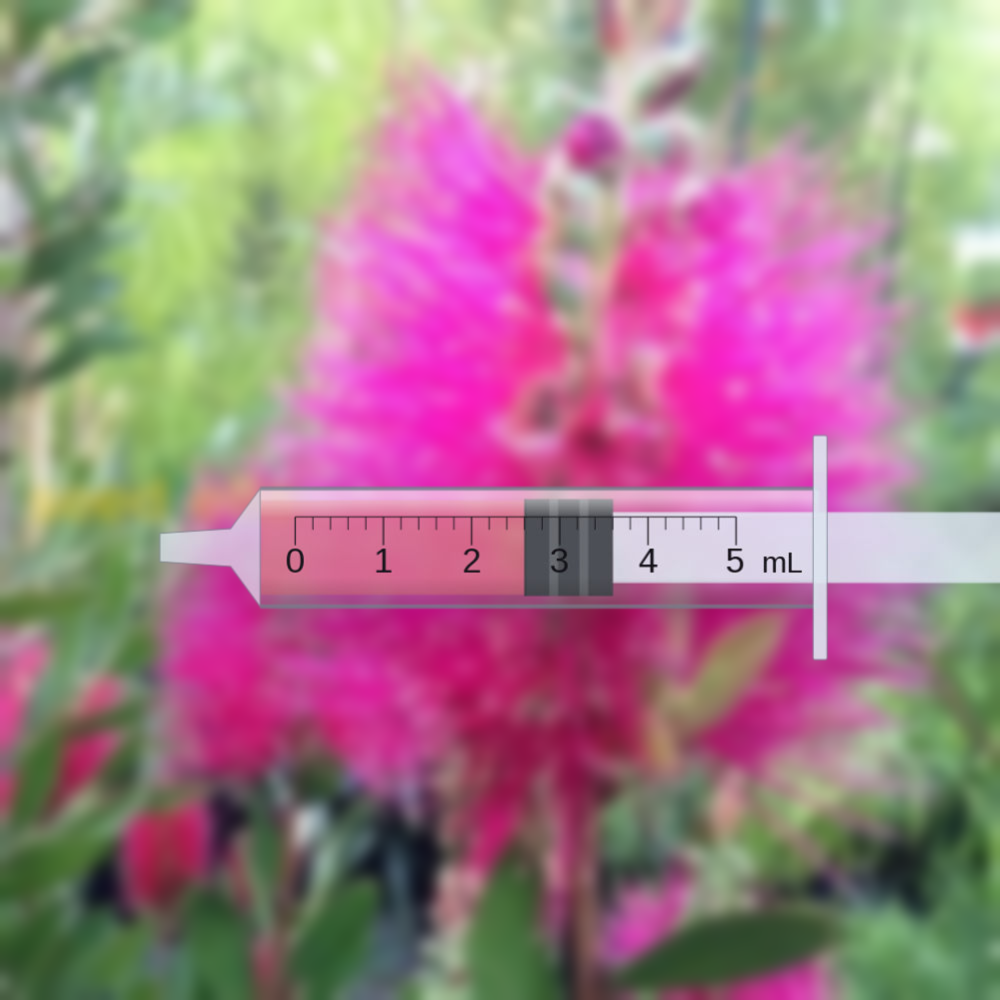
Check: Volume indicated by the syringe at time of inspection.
2.6 mL
